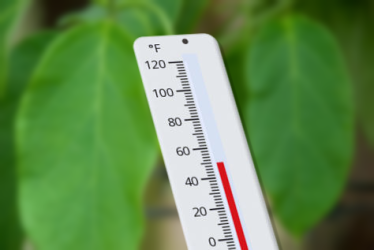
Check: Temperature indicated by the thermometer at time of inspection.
50 °F
